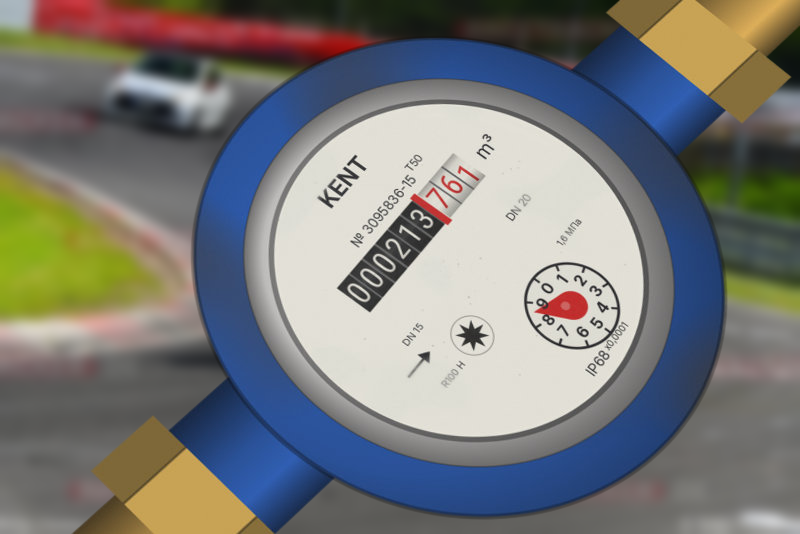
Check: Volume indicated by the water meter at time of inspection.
213.7608 m³
